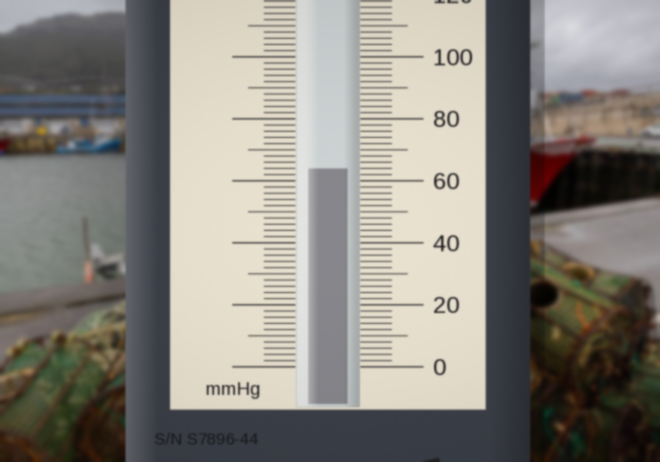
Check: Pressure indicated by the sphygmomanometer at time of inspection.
64 mmHg
